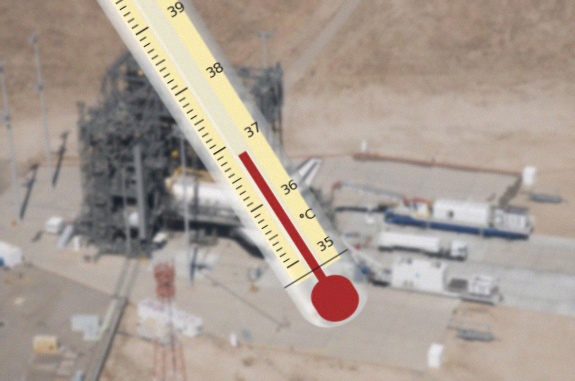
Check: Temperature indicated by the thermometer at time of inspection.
36.8 °C
